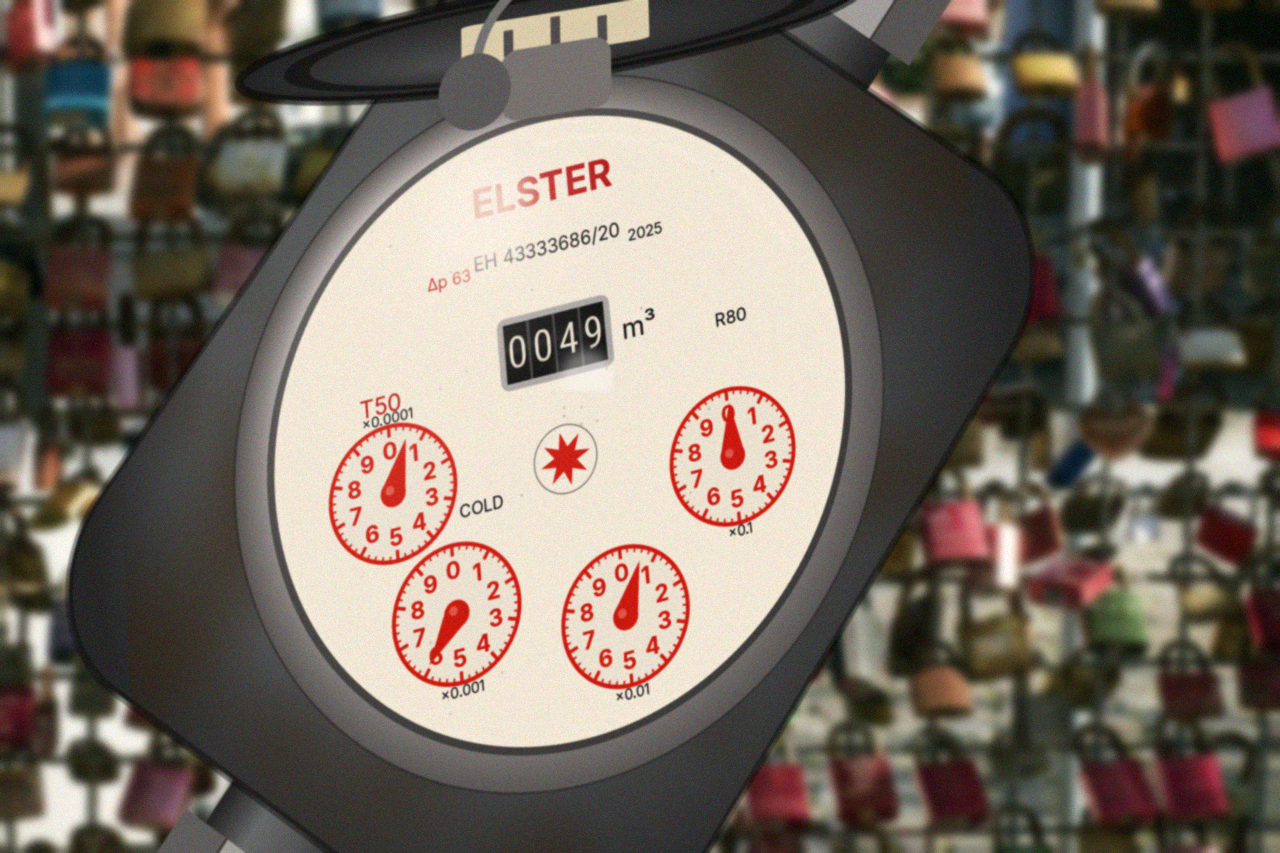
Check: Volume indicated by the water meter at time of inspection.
49.0060 m³
